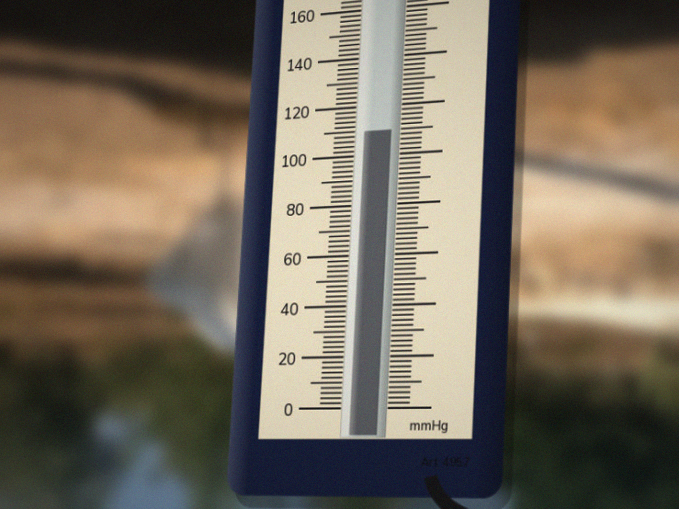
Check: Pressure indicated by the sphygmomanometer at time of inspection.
110 mmHg
